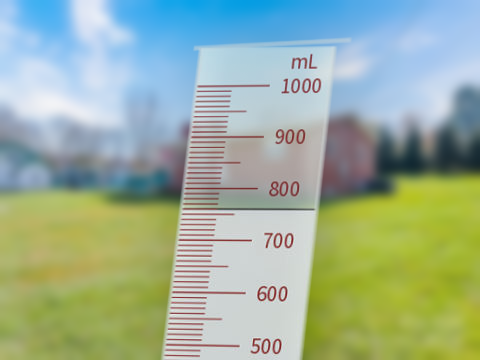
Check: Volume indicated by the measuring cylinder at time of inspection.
760 mL
